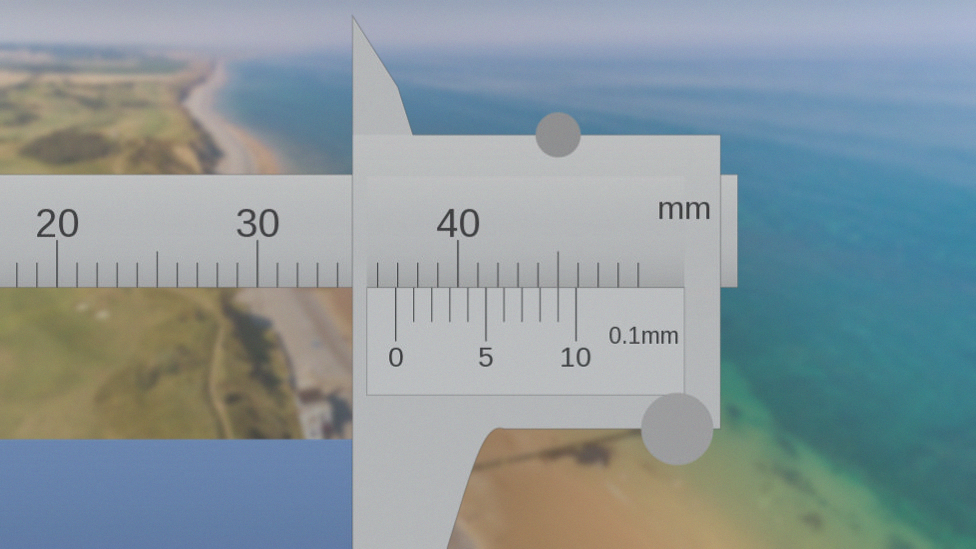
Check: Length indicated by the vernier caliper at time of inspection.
36.9 mm
